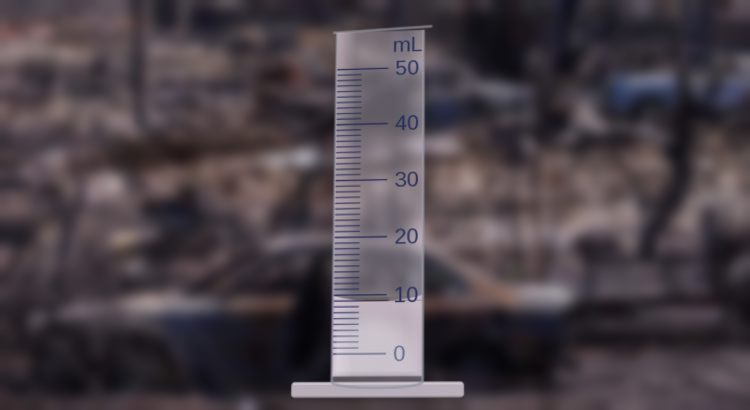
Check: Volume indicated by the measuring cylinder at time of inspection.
9 mL
